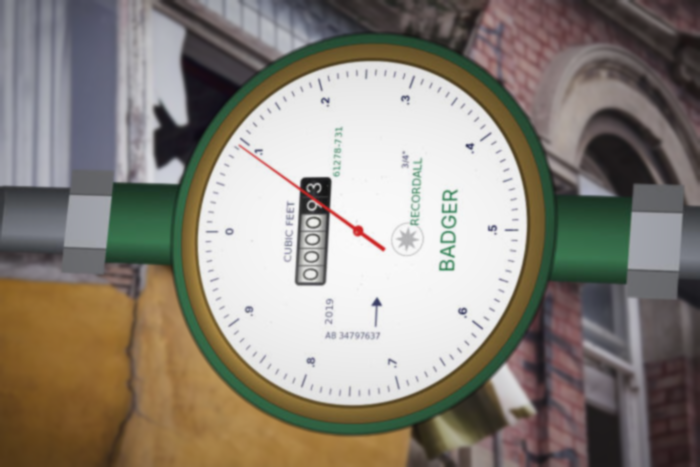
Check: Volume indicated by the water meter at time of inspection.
93.09 ft³
